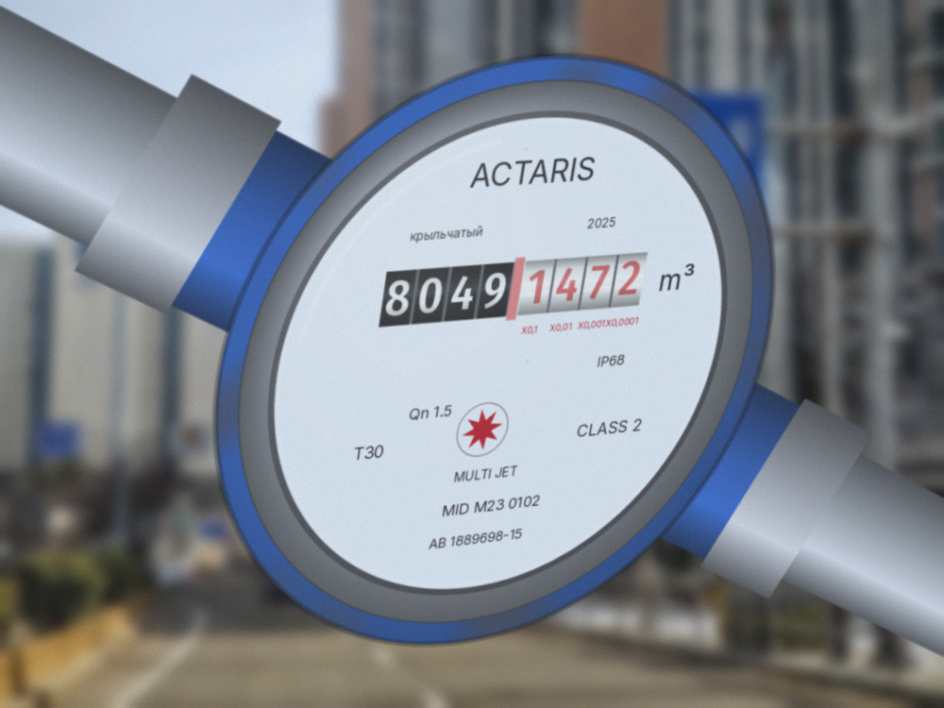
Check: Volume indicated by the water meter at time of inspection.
8049.1472 m³
